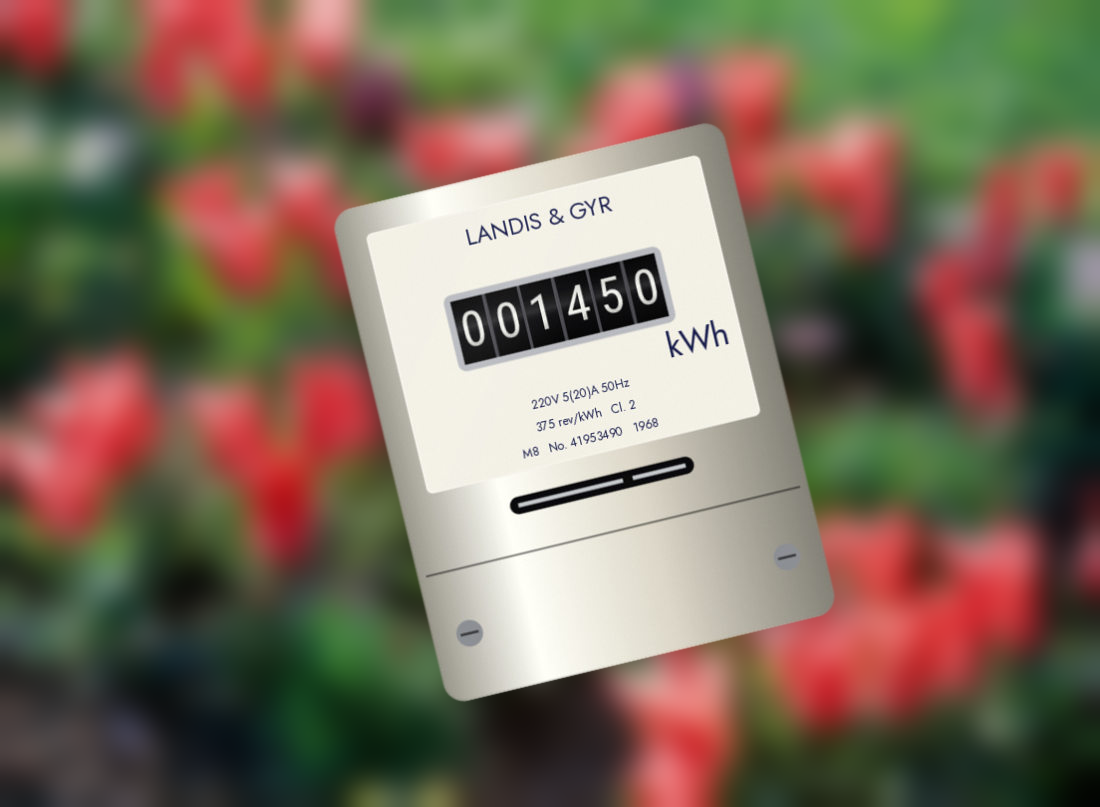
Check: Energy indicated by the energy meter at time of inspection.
1450 kWh
